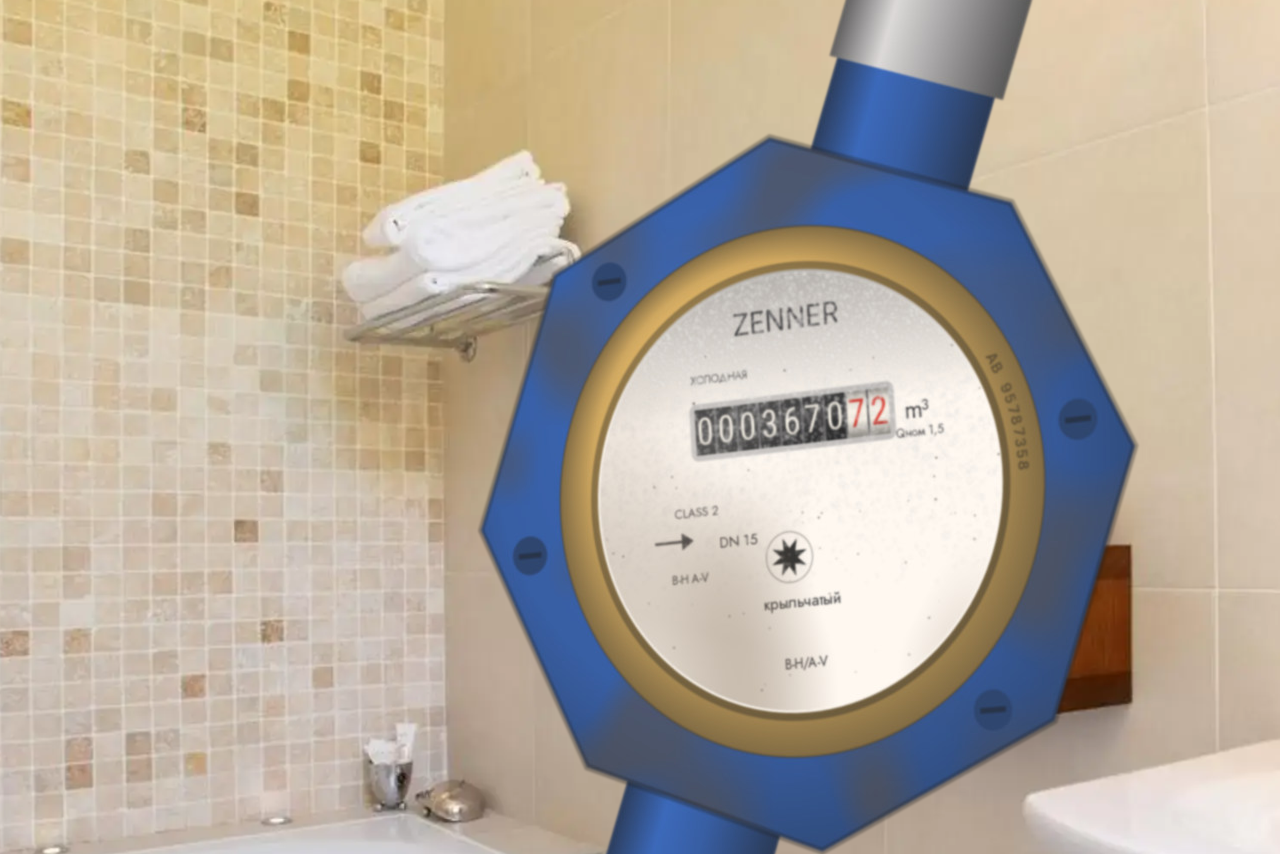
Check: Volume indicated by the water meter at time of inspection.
3670.72 m³
